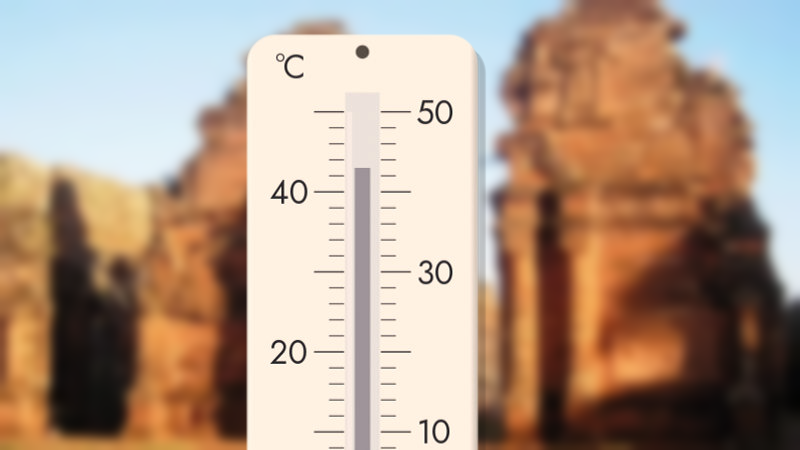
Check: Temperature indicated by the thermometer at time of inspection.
43 °C
